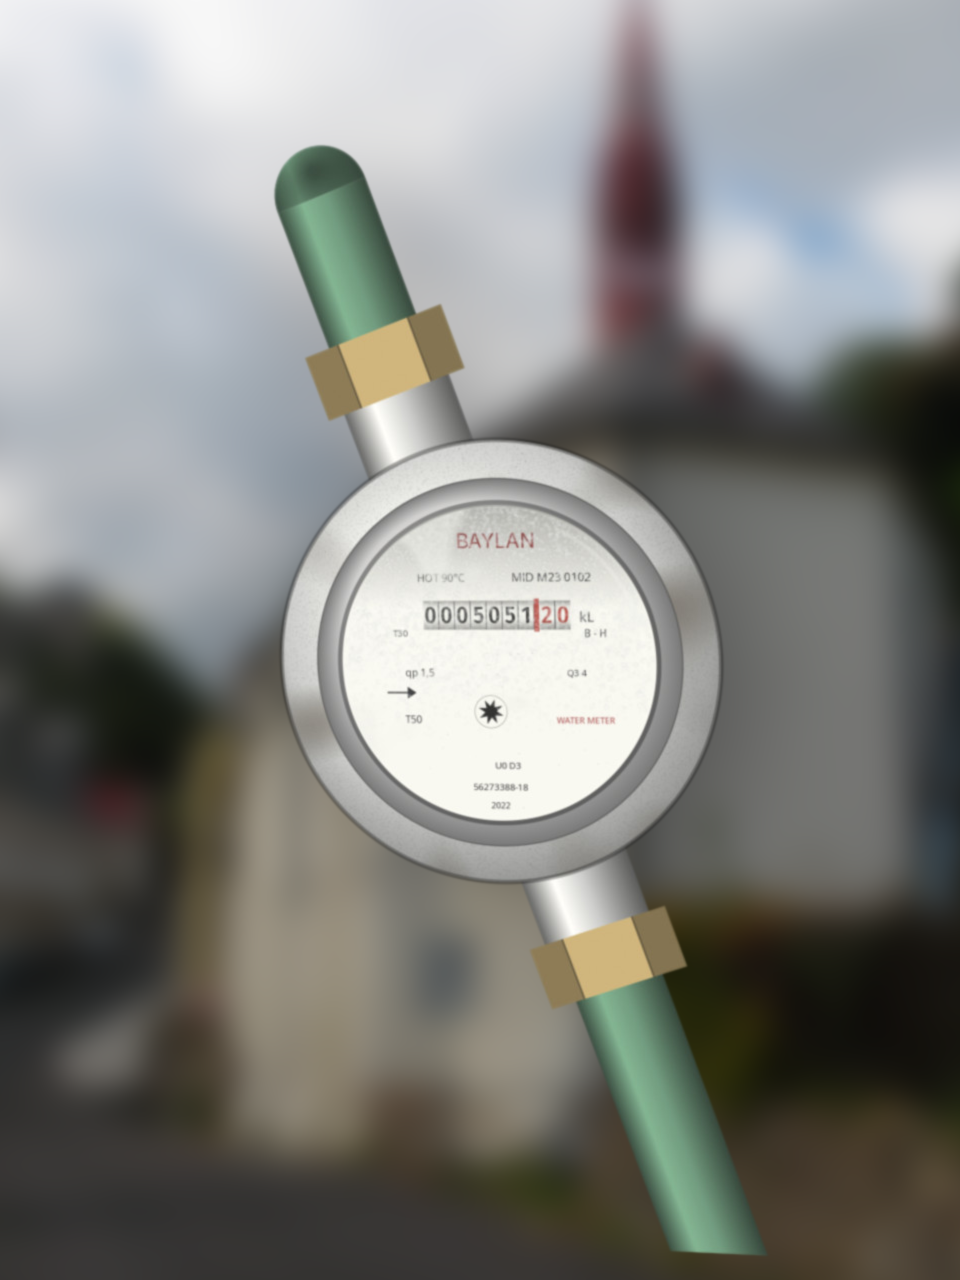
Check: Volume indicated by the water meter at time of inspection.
5051.20 kL
